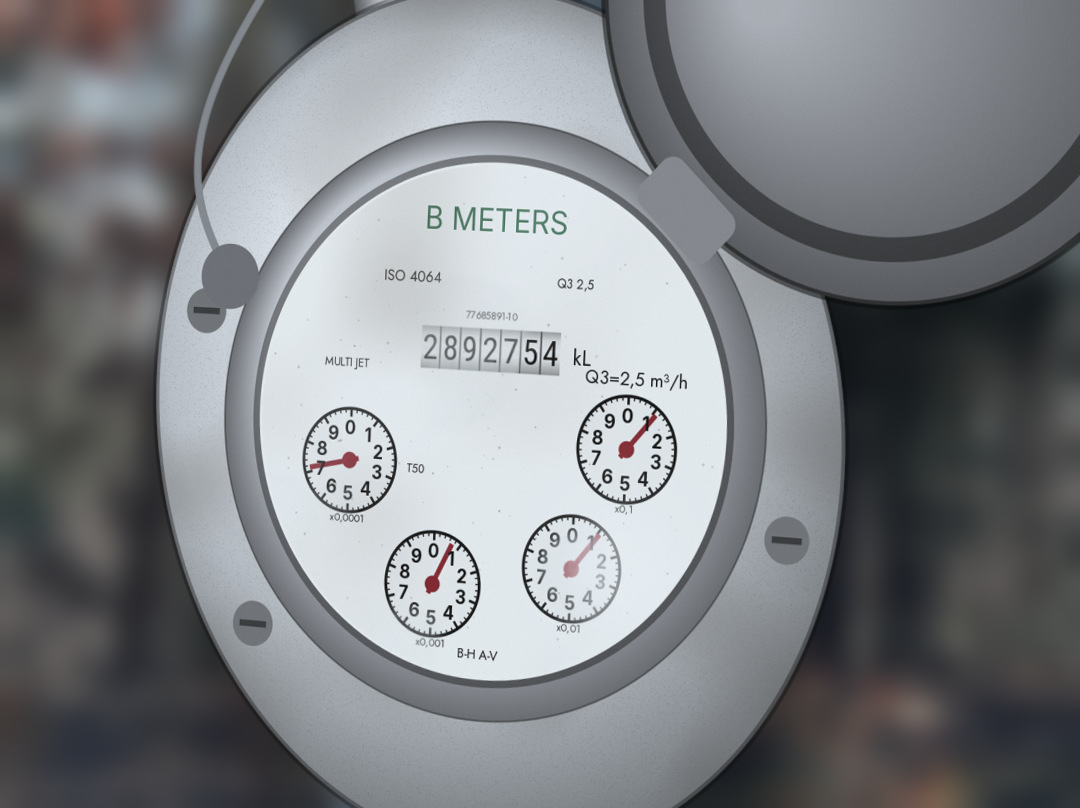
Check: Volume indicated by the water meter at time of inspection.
2892754.1107 kL
